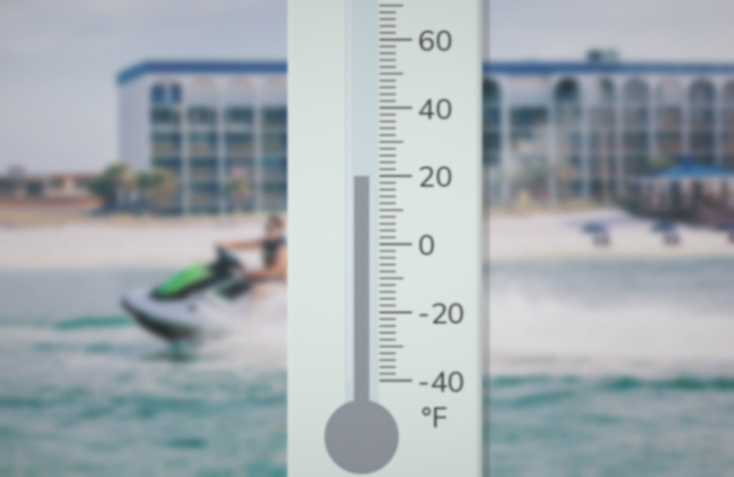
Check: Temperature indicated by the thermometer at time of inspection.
20 °F
